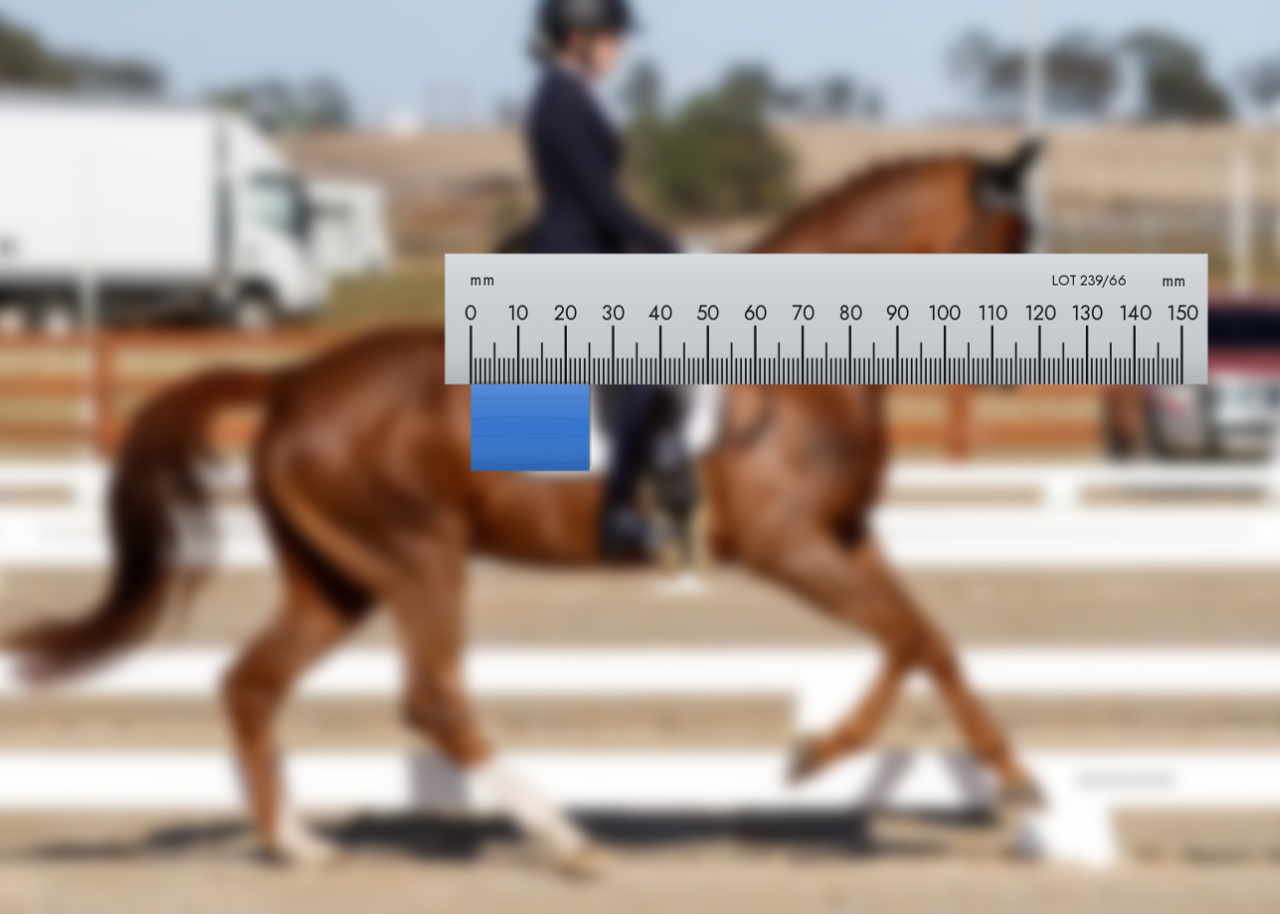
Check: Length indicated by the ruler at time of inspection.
25 mm
